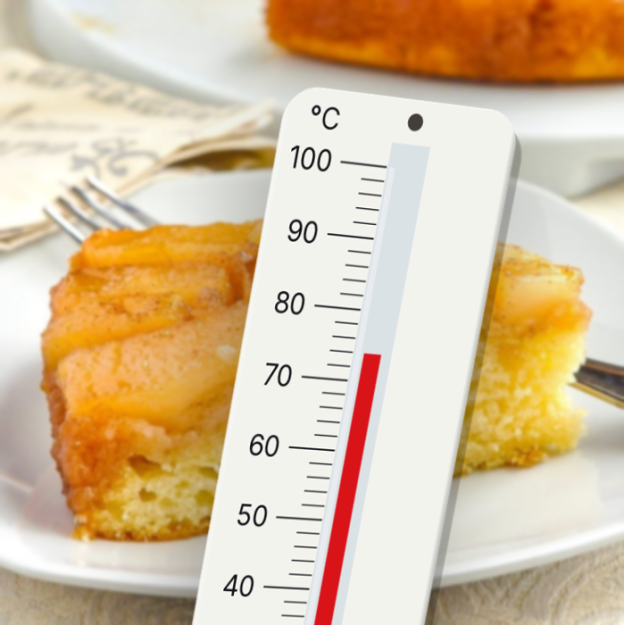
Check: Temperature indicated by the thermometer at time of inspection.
74 °C
